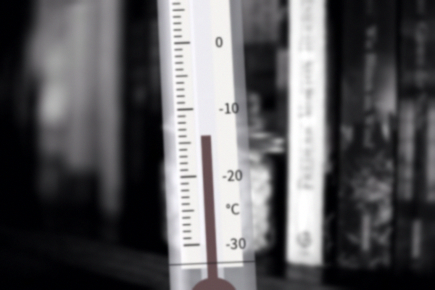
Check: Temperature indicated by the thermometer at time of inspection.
-14 °C
